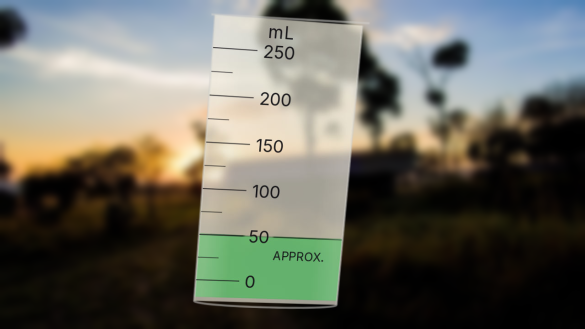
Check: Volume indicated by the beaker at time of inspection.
50 mL
